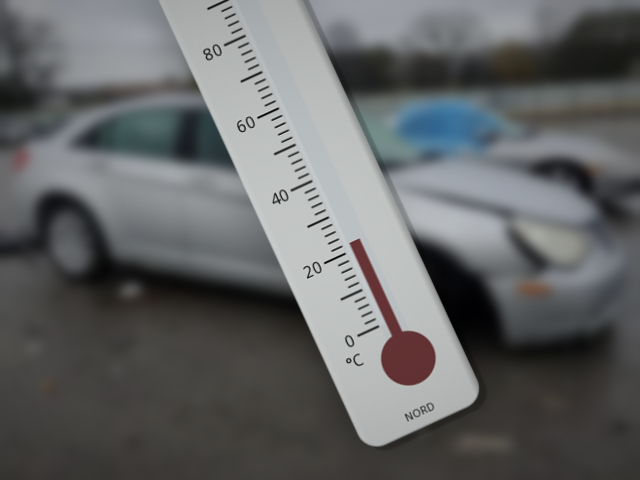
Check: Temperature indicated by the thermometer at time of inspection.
22 °C
